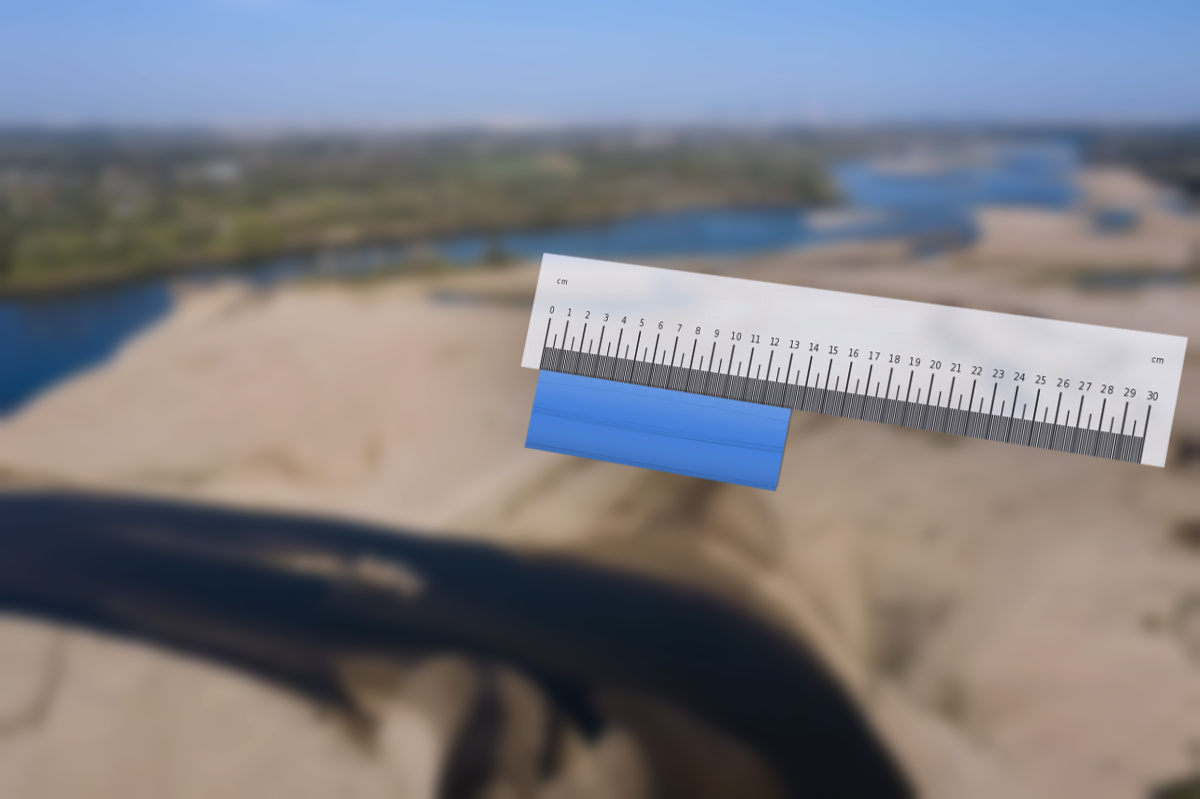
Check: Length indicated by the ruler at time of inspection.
13.5 cm
